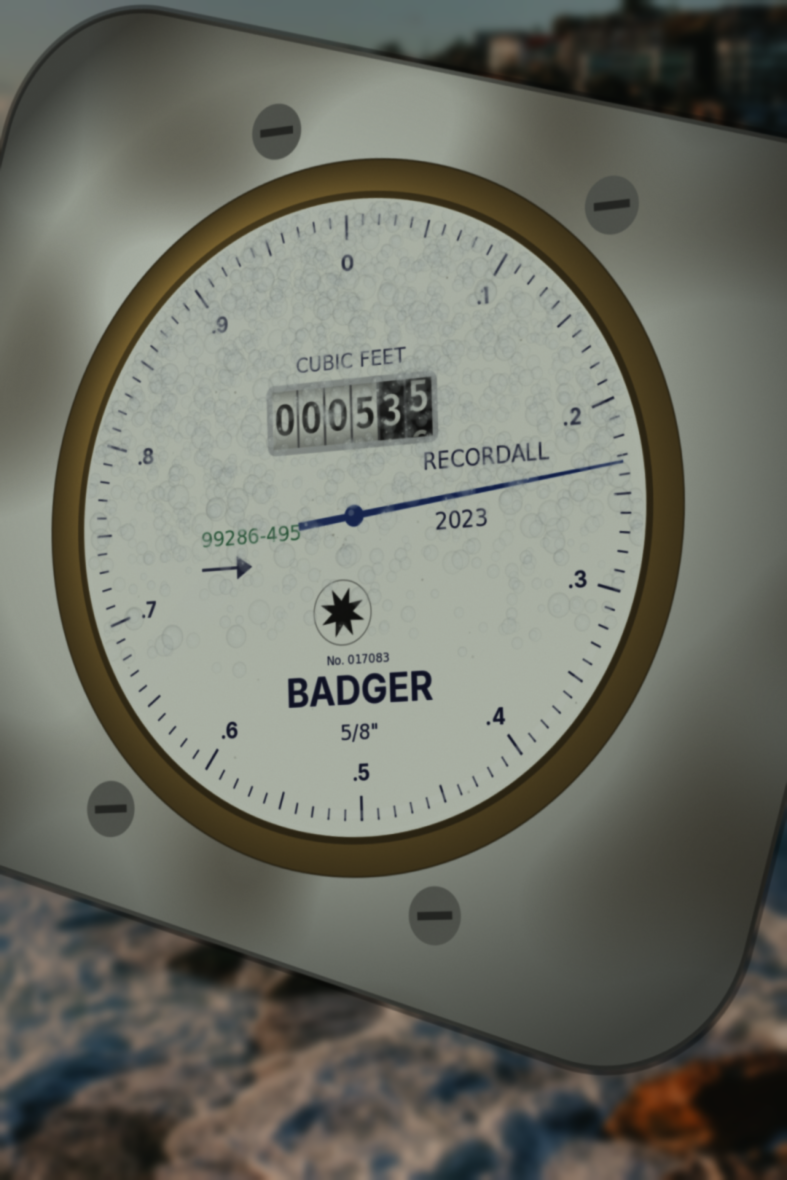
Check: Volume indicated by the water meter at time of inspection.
535.23 ft³
